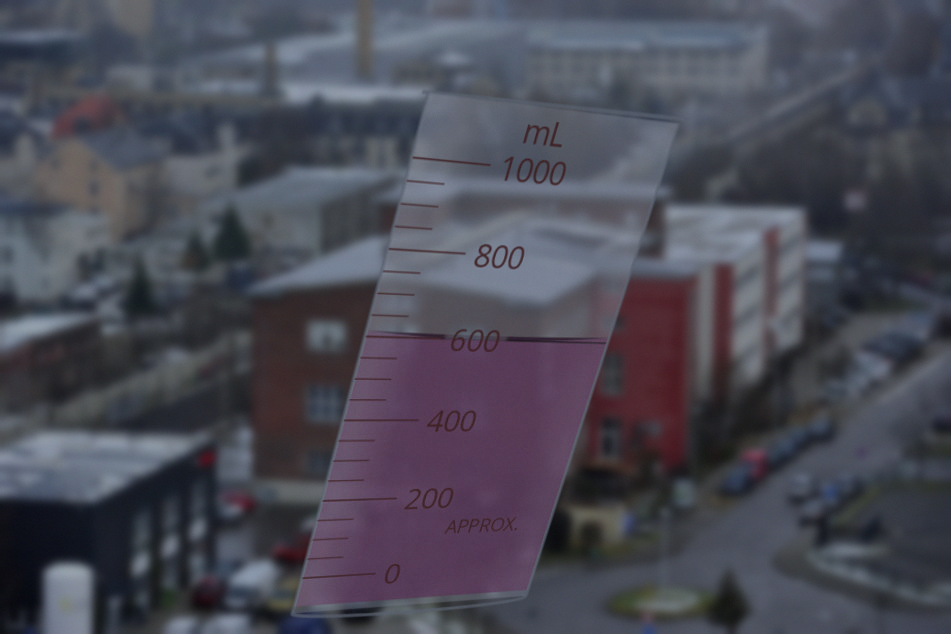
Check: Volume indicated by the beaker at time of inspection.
600 mL
